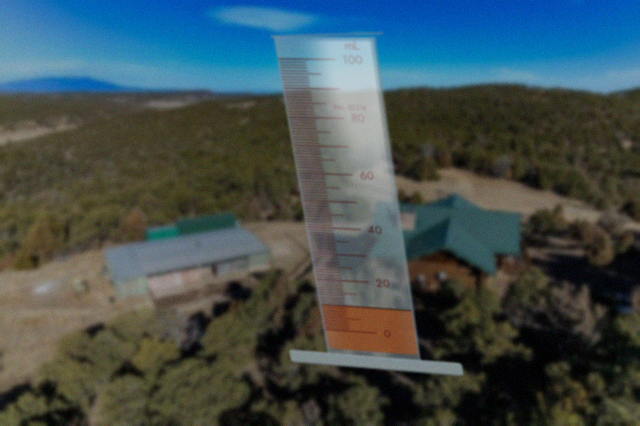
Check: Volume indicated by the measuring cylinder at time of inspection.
10 mL
